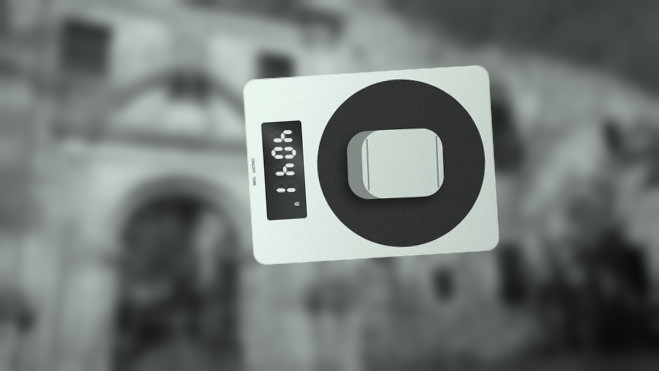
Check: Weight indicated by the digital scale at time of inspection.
4041 g
